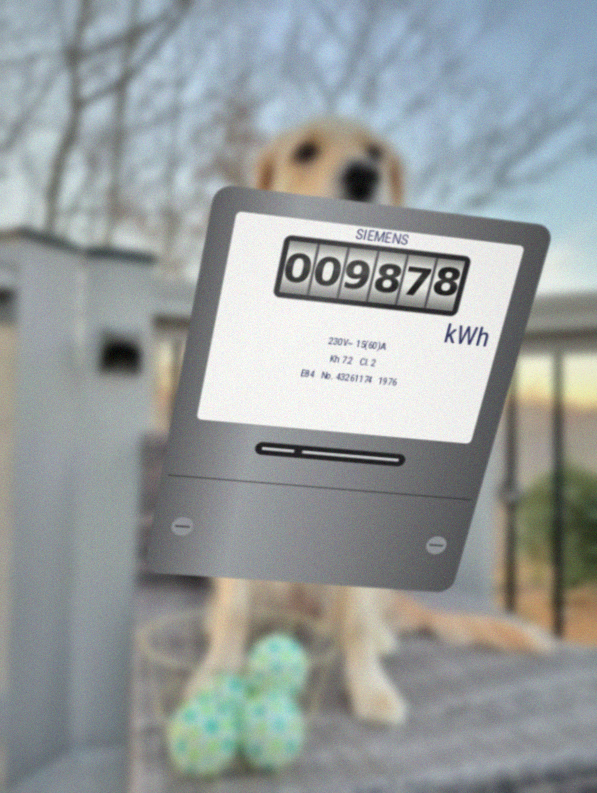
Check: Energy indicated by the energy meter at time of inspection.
9878 kWh
